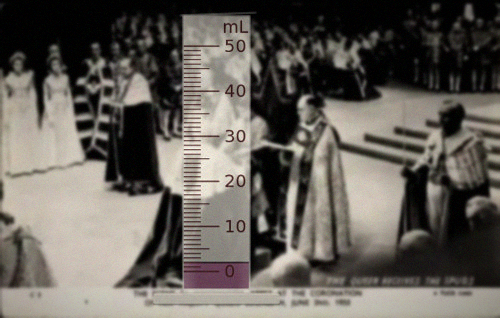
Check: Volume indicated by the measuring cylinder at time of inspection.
2 mL
